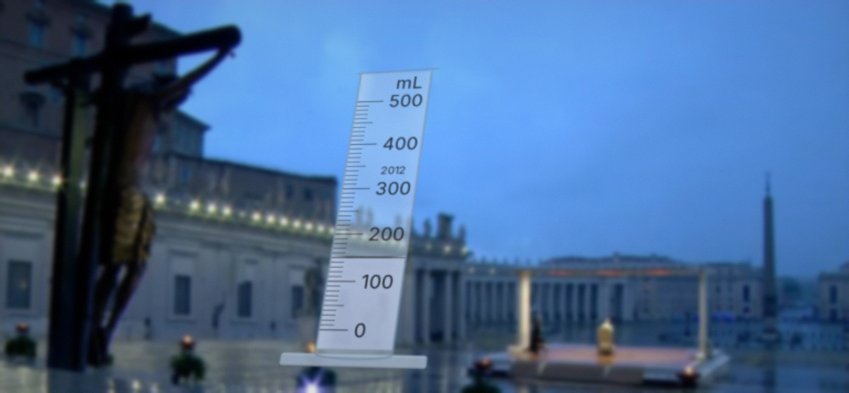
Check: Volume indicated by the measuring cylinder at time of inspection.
150 mL
